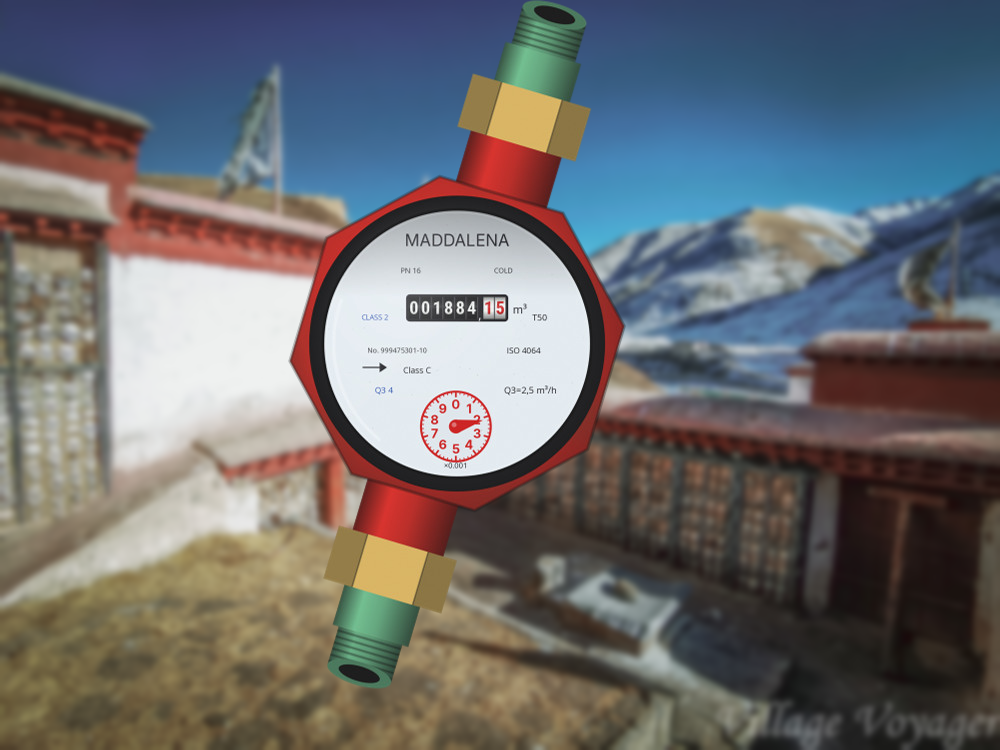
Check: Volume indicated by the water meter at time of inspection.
1884.152 m³
